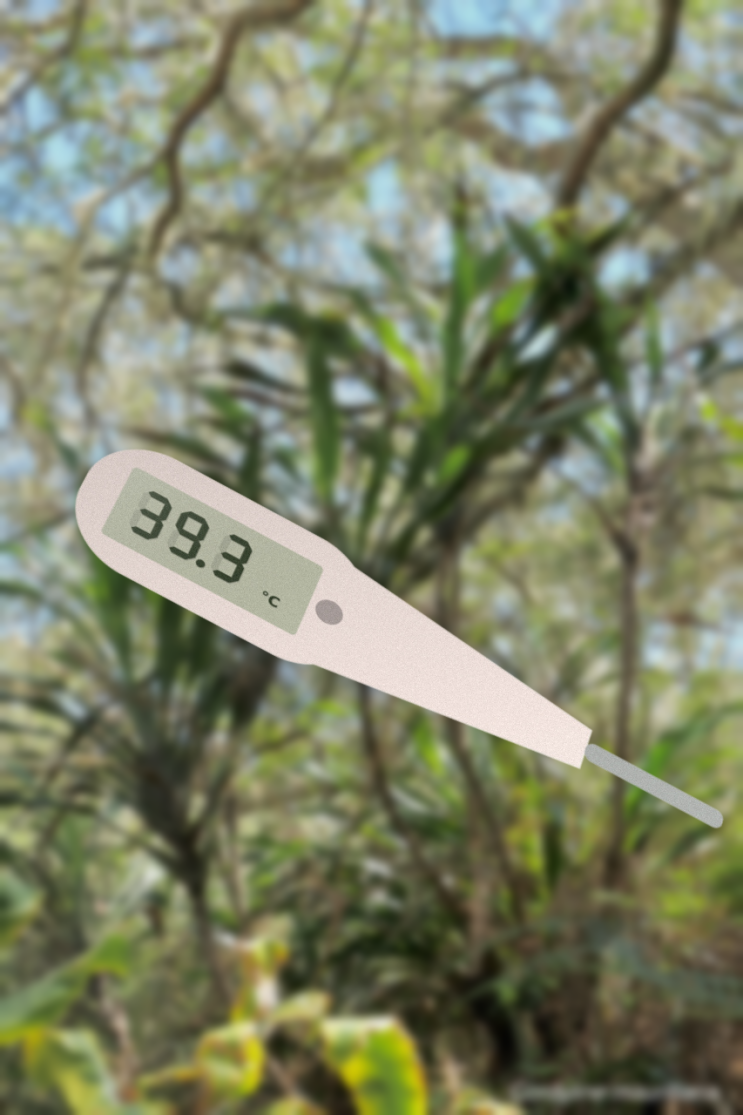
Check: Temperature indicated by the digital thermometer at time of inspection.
39.3 °C
